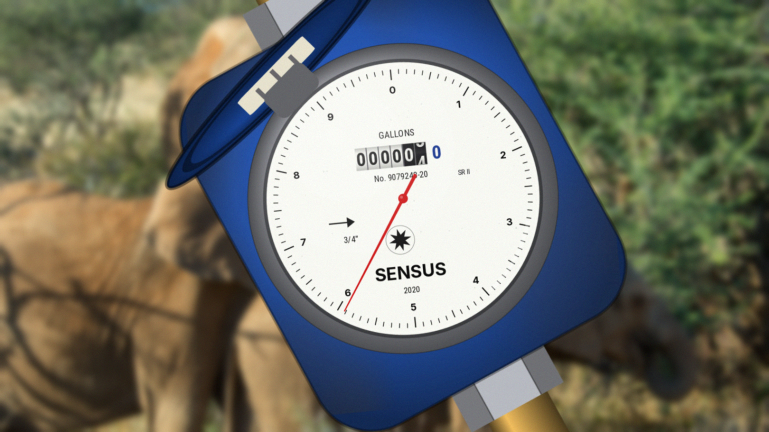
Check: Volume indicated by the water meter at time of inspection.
35.9 gal
